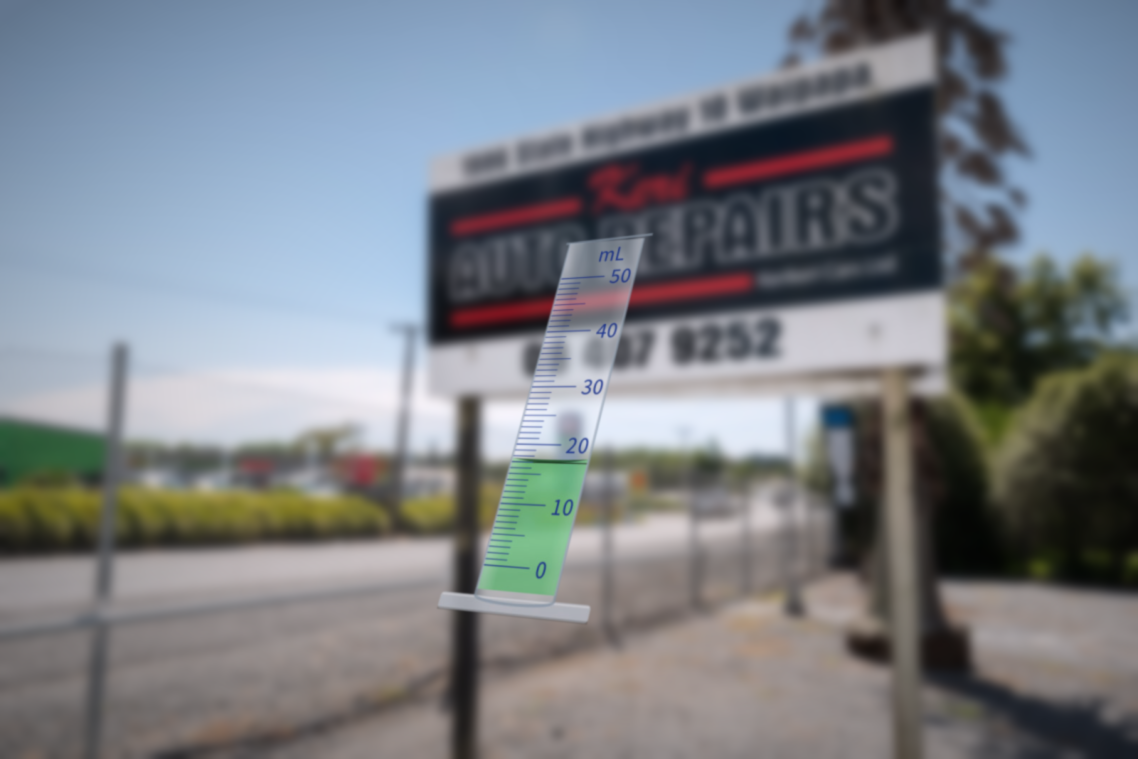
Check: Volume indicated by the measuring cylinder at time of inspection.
17 mL
